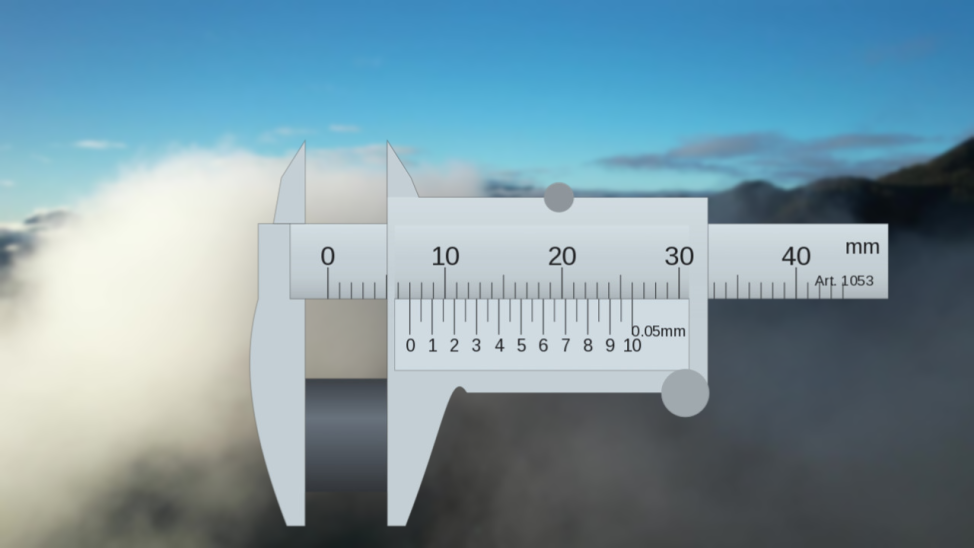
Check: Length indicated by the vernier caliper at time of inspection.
7.0 mm
